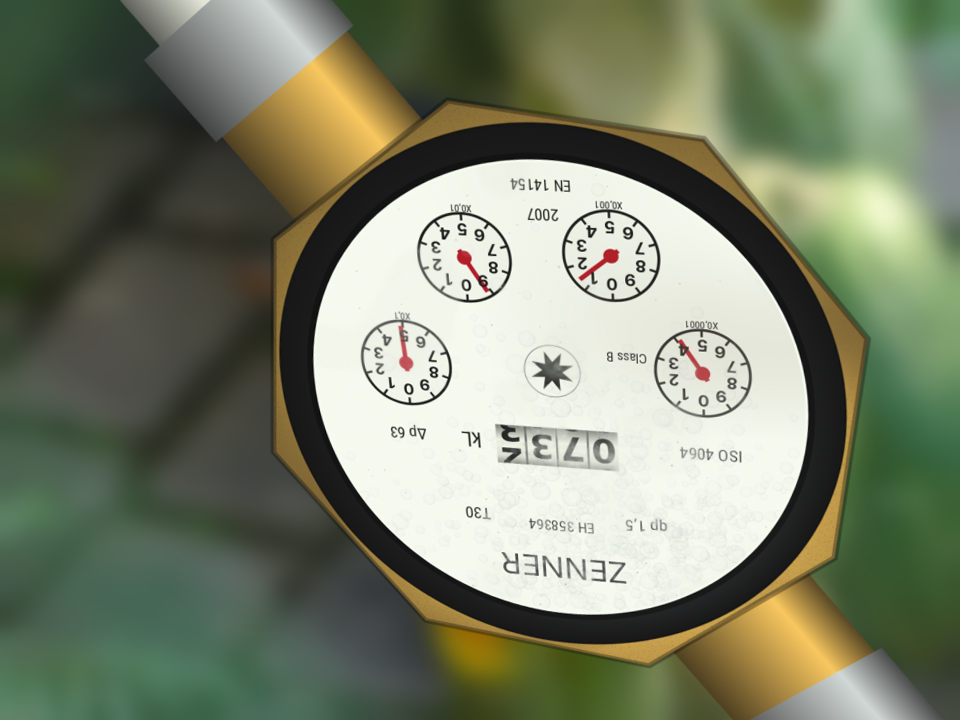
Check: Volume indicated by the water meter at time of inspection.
732.4914 kL
